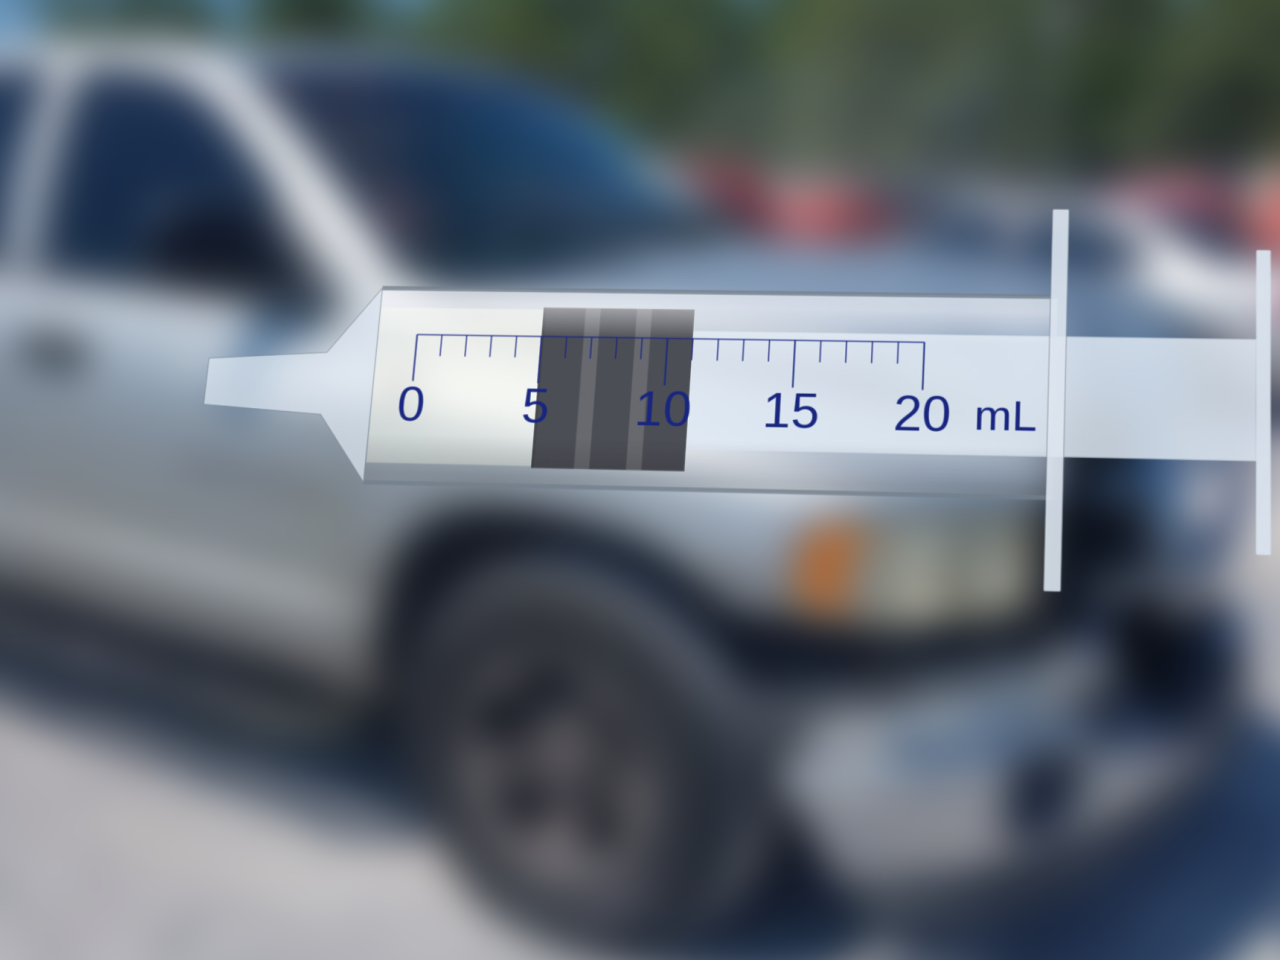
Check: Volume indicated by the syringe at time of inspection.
5 mL
